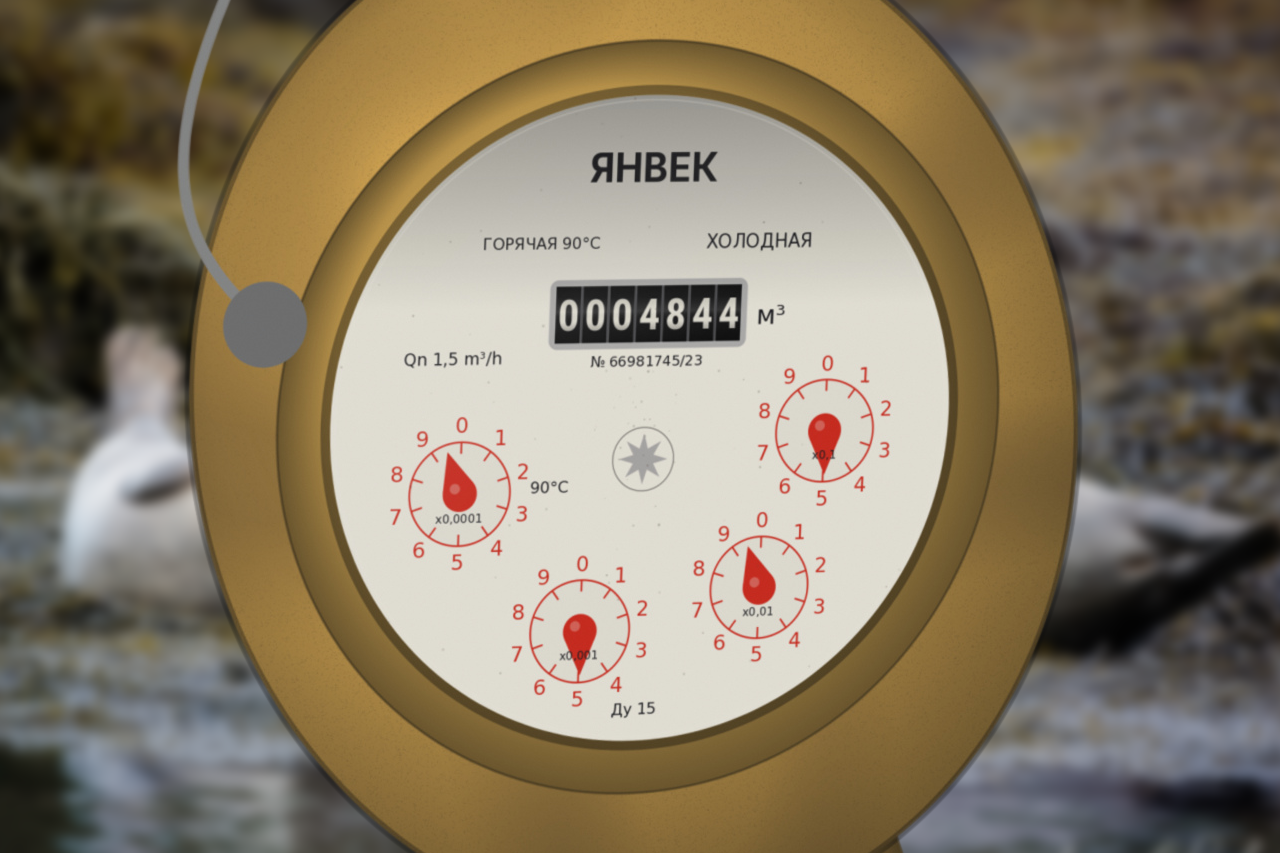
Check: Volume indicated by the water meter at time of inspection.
4844.4949 m³
